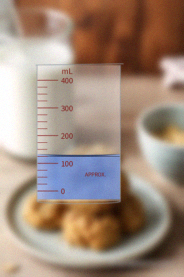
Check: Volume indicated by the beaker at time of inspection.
125 mL
